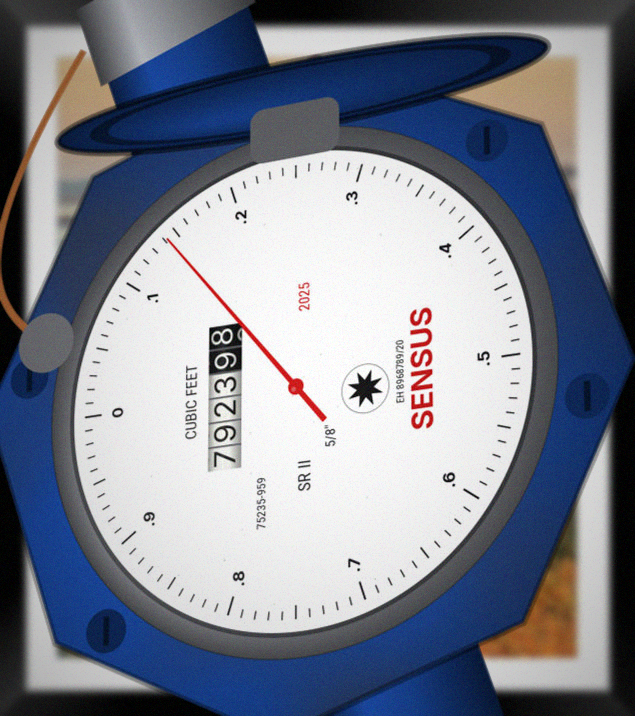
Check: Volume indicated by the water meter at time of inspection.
792398.14 ft³
